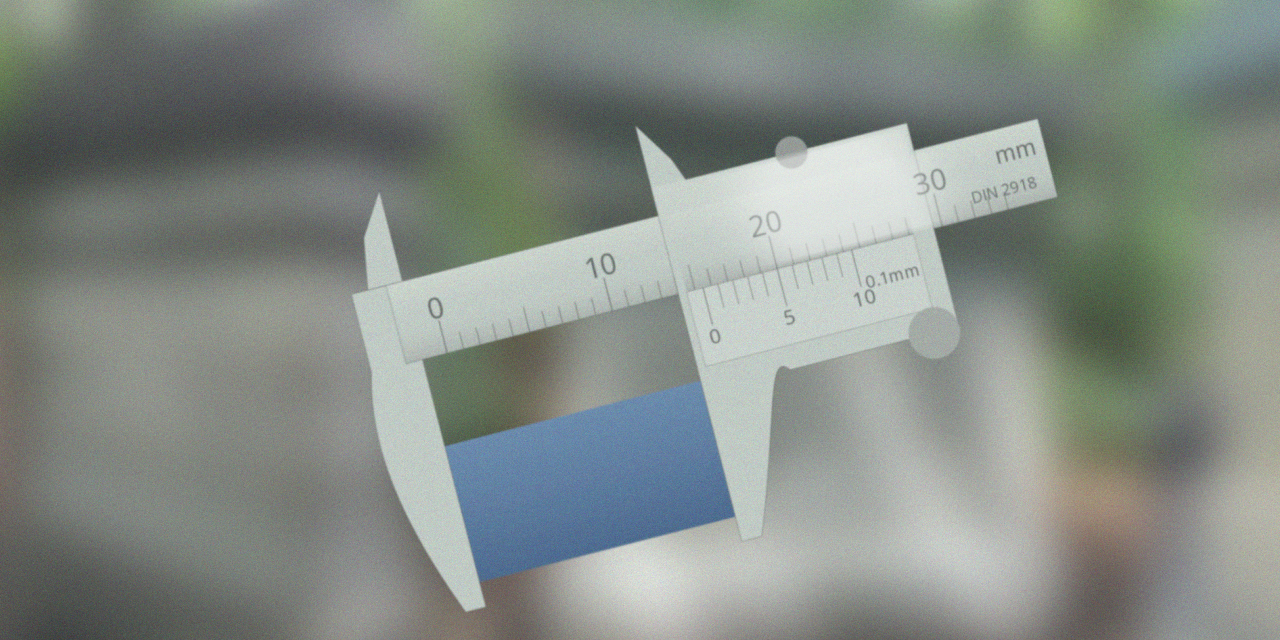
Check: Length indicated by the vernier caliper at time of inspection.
15.5 mm
